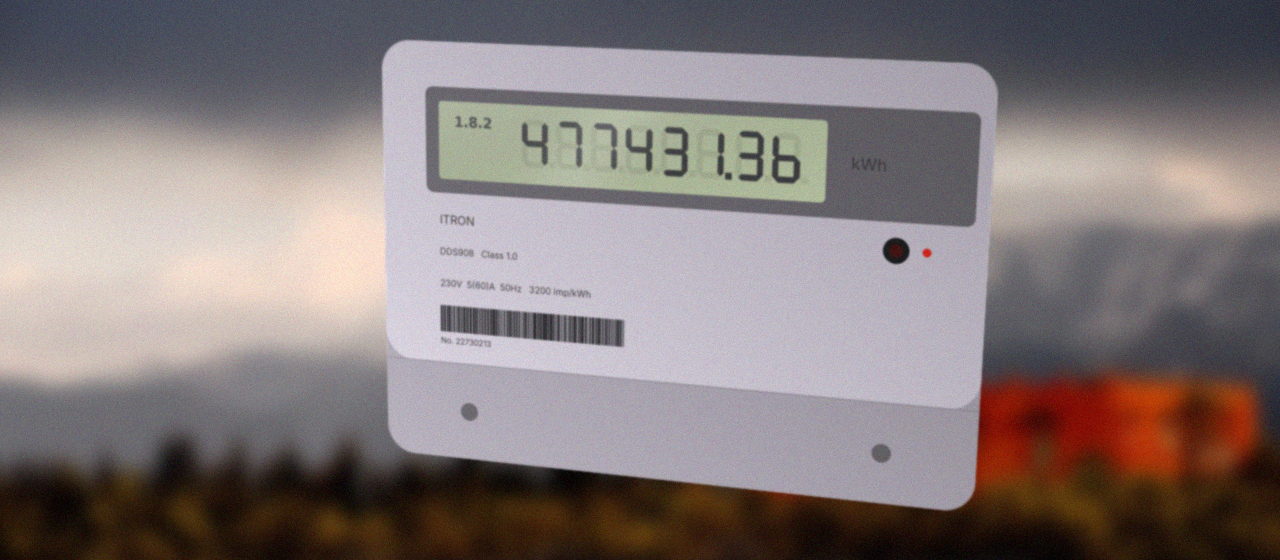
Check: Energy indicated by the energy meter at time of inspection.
477431.36 kWh
